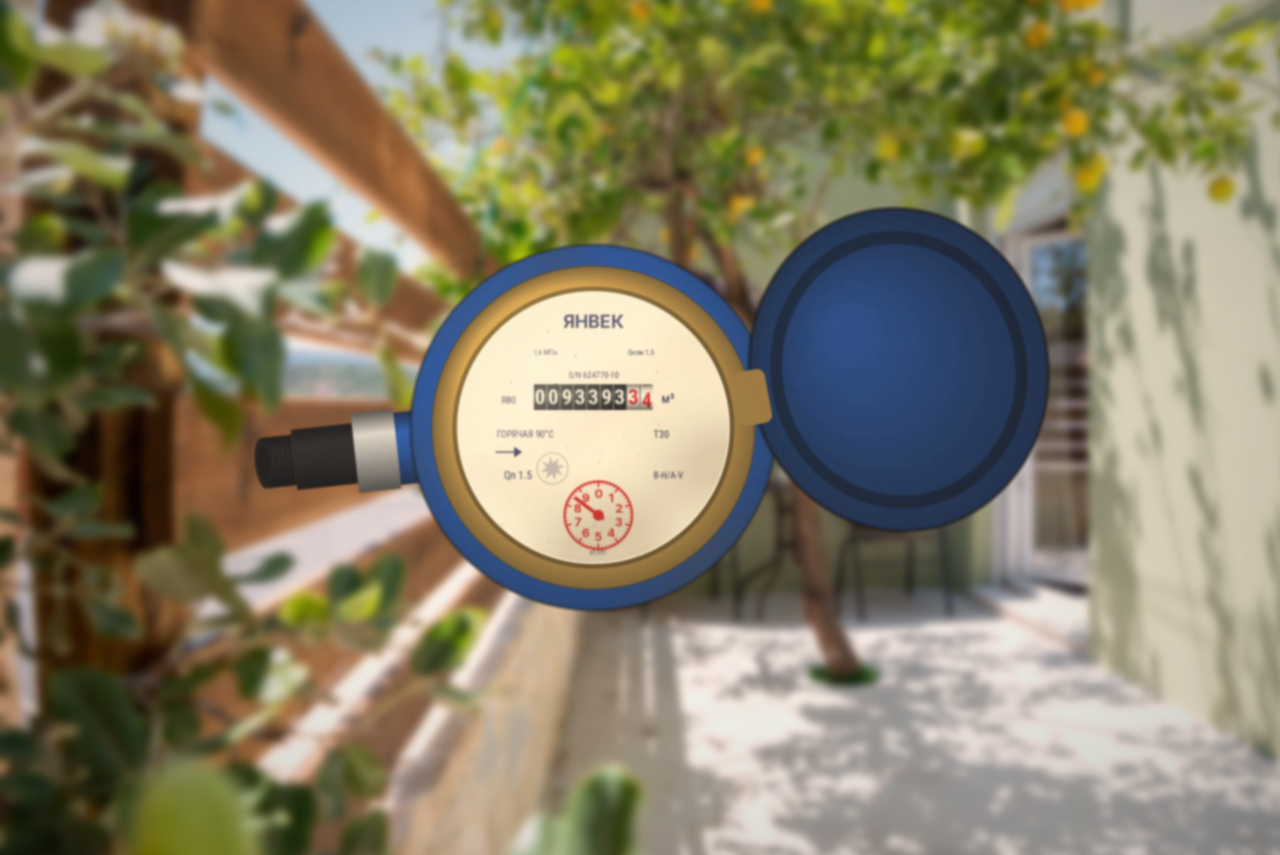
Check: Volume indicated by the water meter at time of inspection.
93393.338 m³
